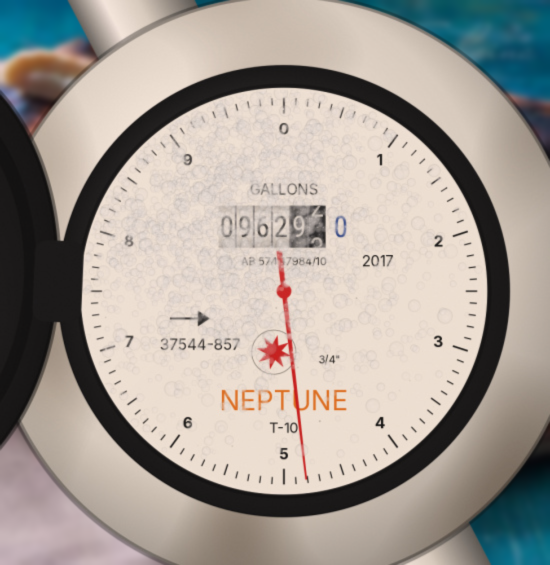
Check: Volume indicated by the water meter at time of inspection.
962924.8 gal
